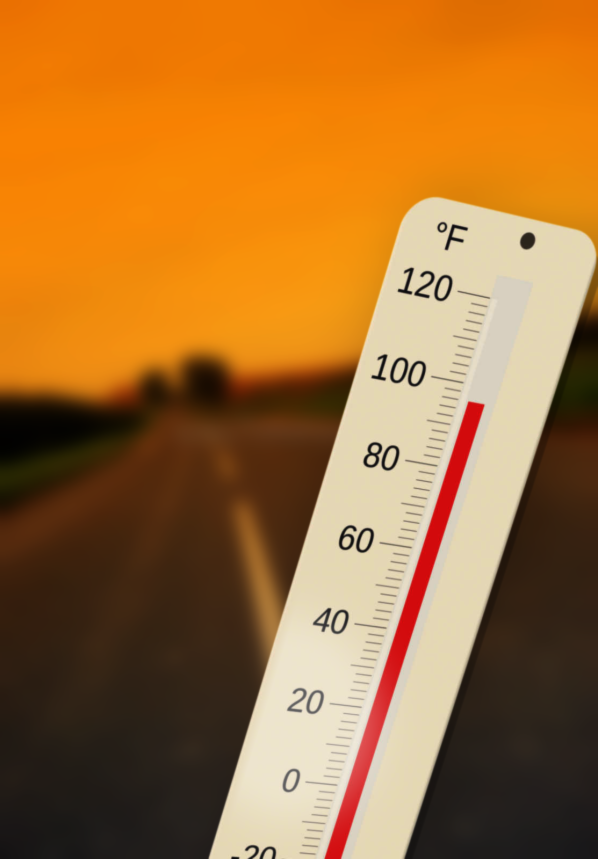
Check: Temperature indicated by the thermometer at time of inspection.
96 °F
